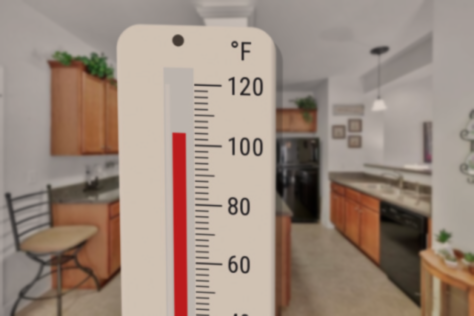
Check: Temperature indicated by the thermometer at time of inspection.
104 °F
